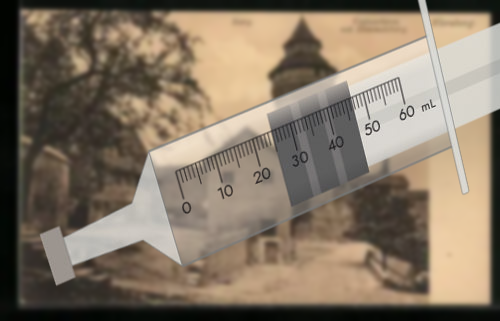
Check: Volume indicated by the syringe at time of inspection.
25 mL
